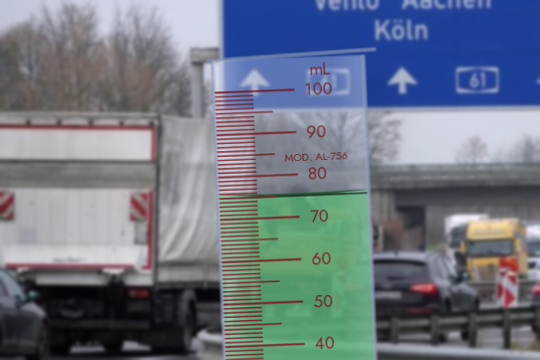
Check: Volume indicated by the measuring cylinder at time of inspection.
75 mL
